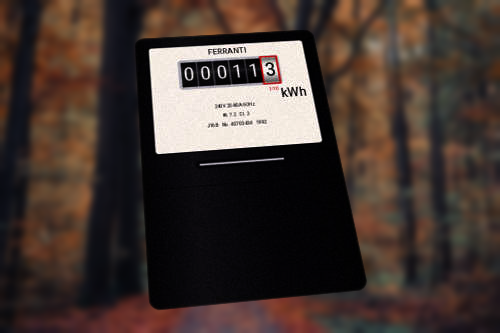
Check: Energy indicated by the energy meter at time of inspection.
11.3 kWh
